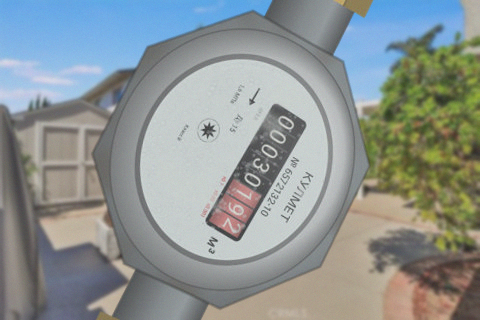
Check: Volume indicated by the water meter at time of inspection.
30.192 m³
